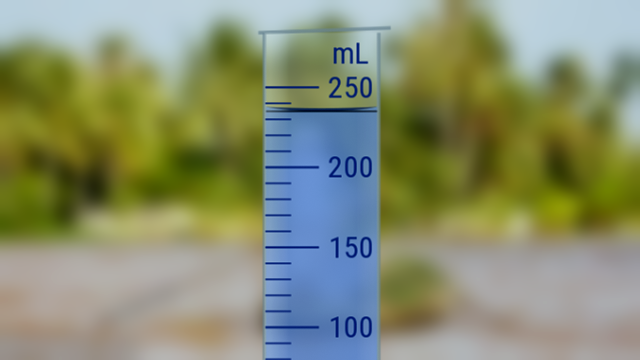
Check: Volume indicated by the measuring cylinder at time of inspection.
235 mL
